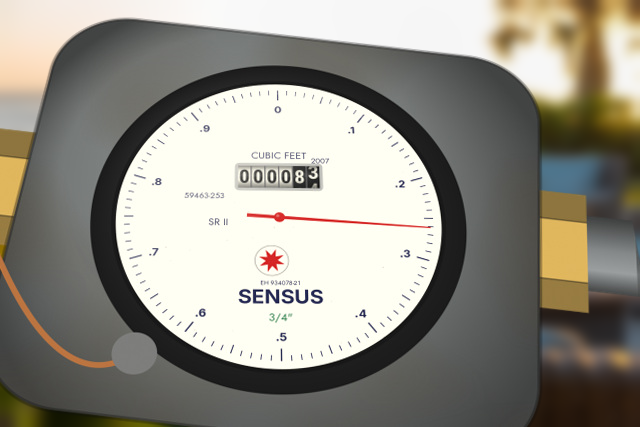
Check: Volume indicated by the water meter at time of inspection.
83.26 ft³
